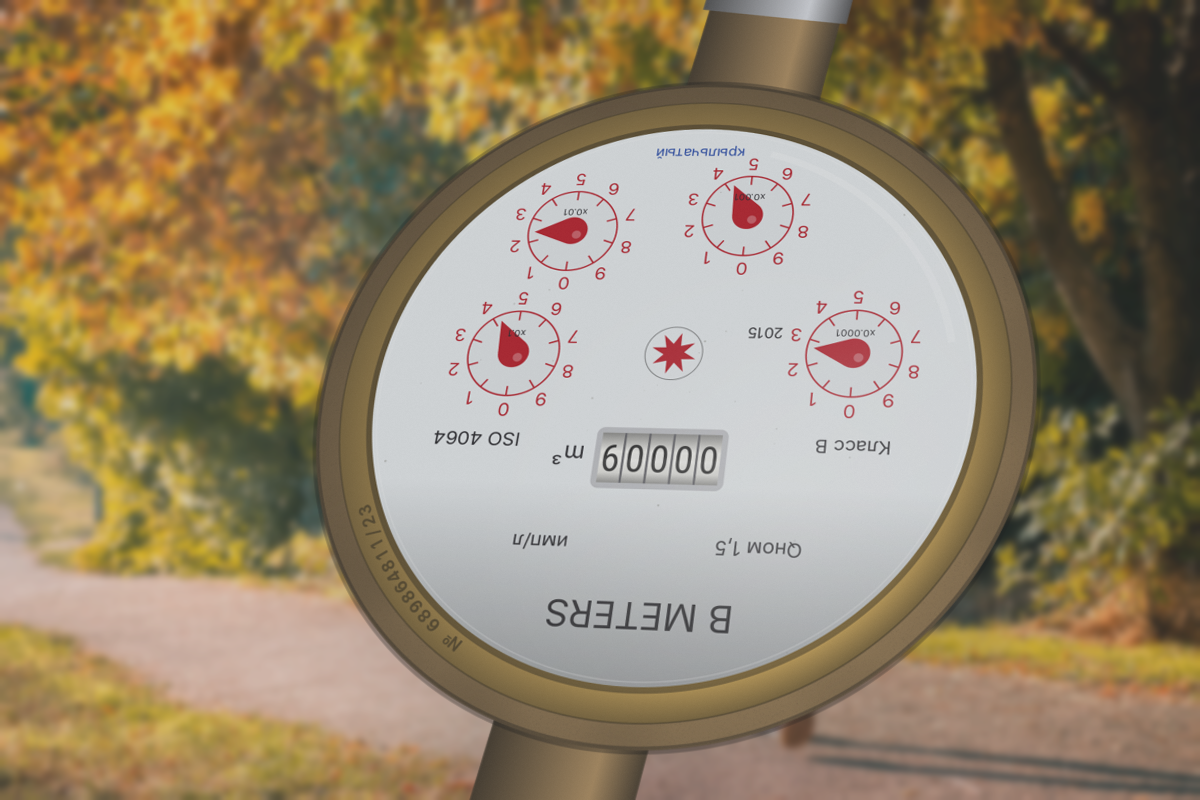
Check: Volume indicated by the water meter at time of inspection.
9.4242 m³
